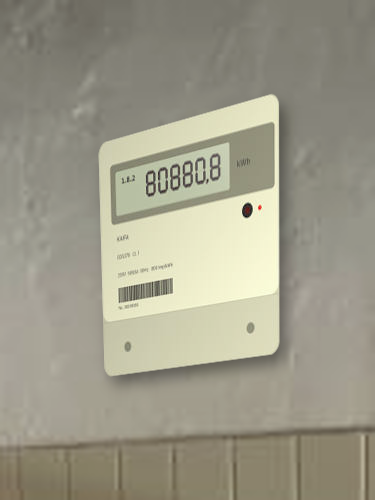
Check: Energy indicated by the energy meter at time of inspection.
80880.8 kWh
